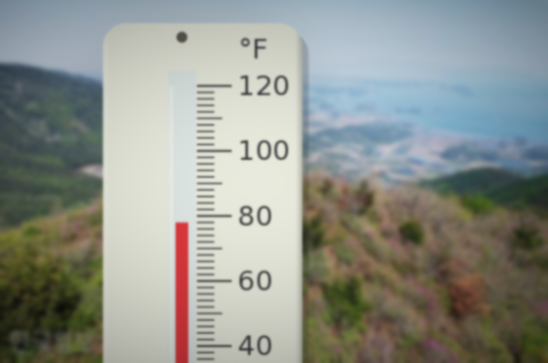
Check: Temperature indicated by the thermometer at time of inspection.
78 °F
